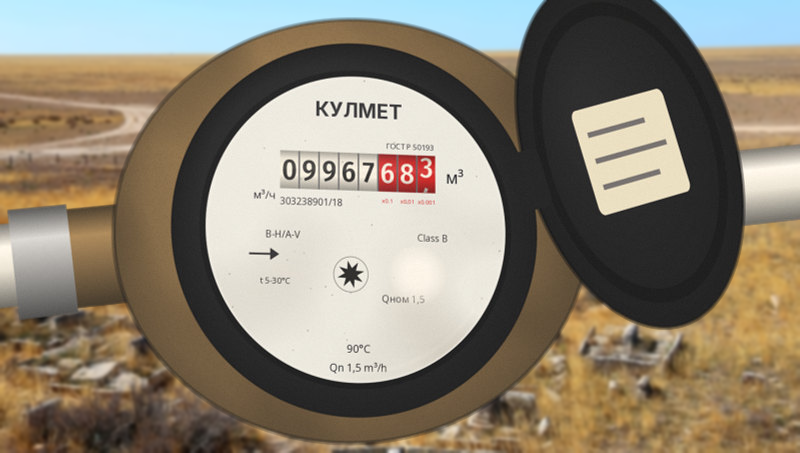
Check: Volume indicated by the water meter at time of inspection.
9967.683 m³
